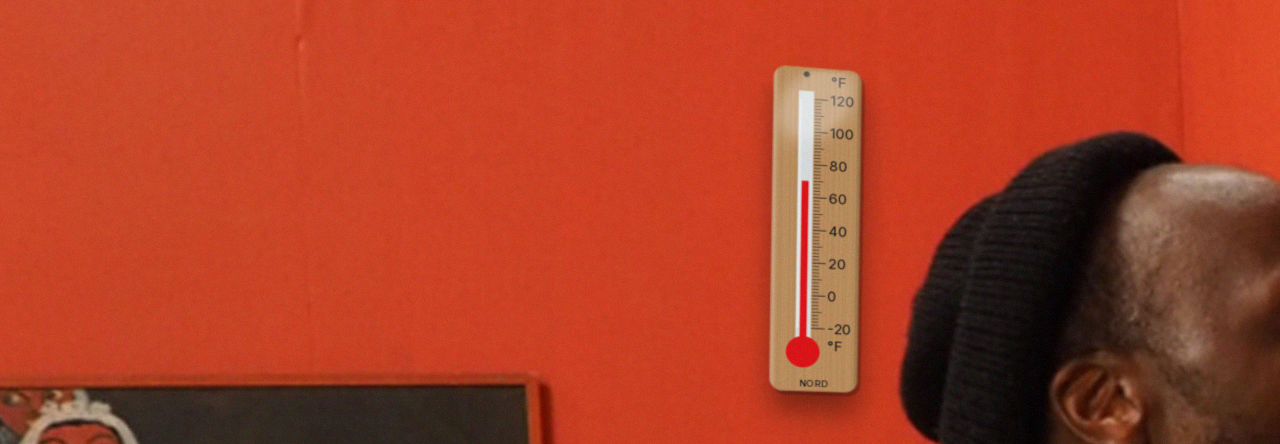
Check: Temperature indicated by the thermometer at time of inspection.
70 °F
